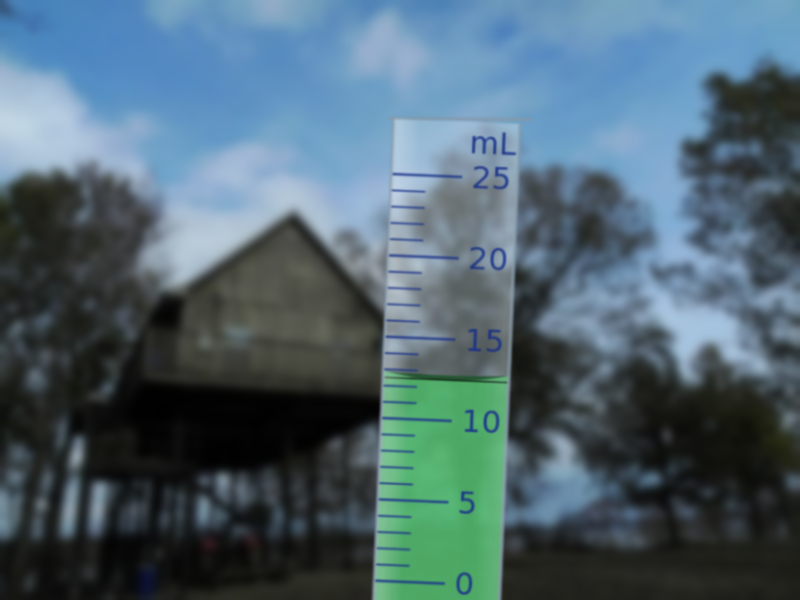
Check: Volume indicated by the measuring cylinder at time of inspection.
12.5 mL
